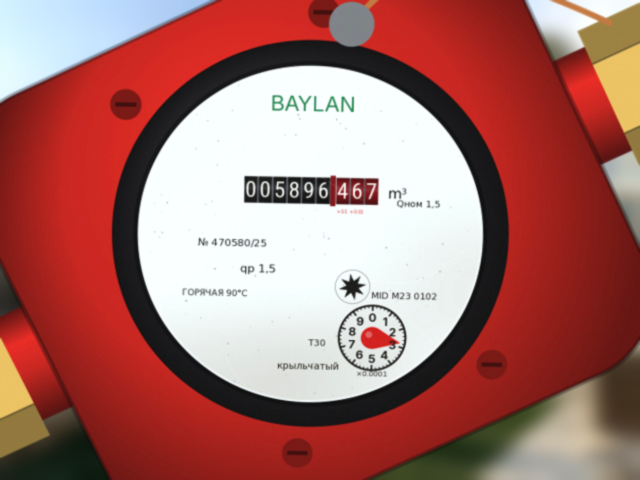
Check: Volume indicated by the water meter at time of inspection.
5896.4672 m³
